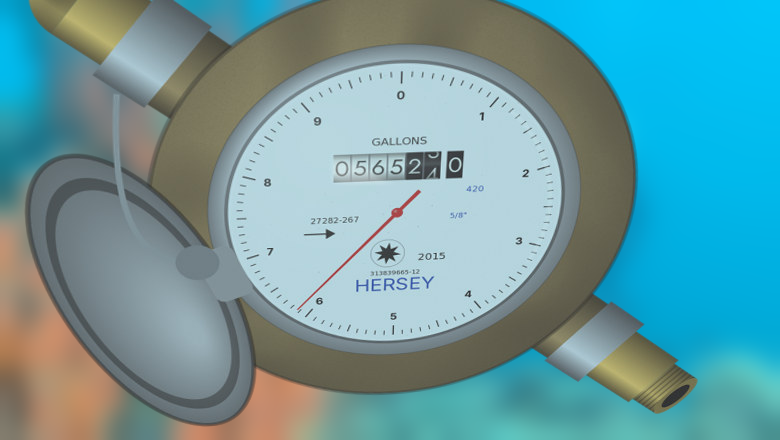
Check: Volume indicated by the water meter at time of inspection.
565236.1 gal
